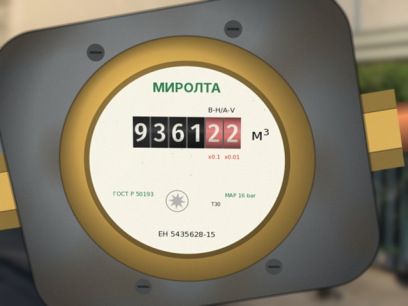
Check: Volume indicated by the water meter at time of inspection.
9361.22 m³
